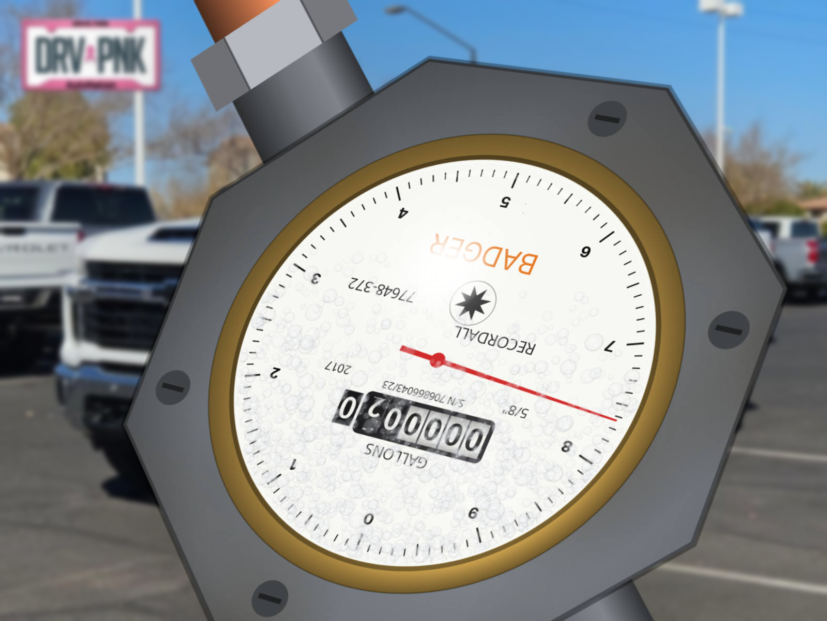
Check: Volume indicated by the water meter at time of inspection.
17.6 gal
